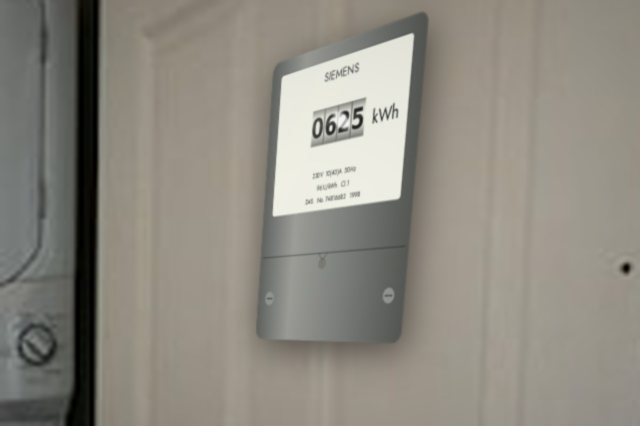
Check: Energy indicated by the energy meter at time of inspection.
625 kWh
